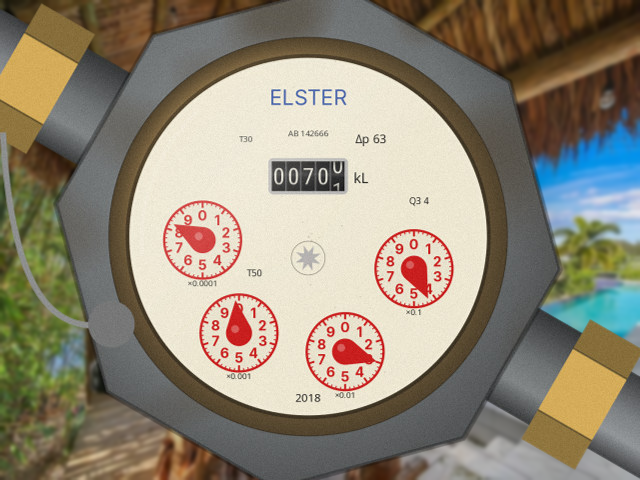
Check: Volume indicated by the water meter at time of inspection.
700.4298 kL
